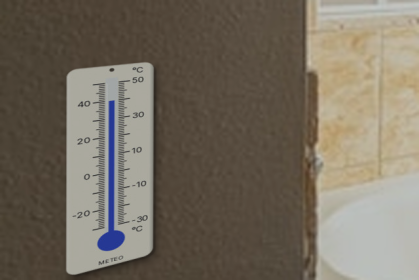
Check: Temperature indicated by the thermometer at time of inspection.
40 °C
